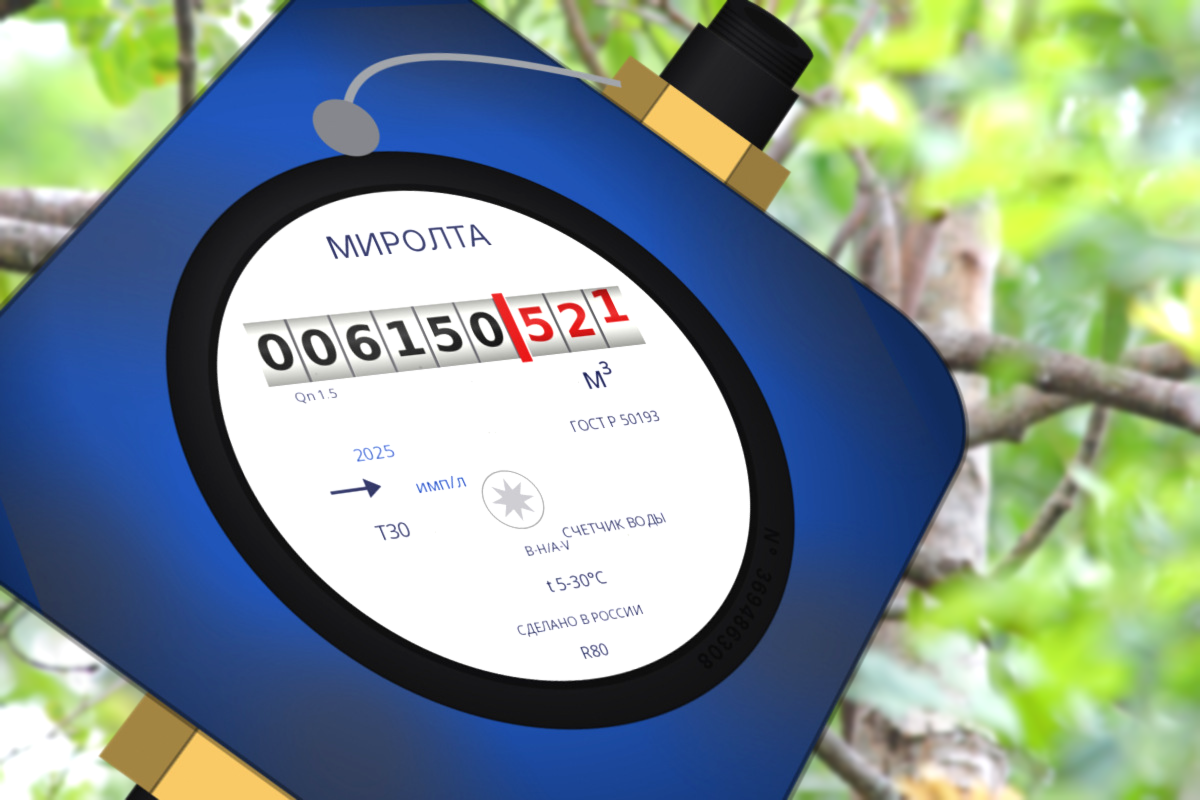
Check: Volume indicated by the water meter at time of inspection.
6150.521 m³
